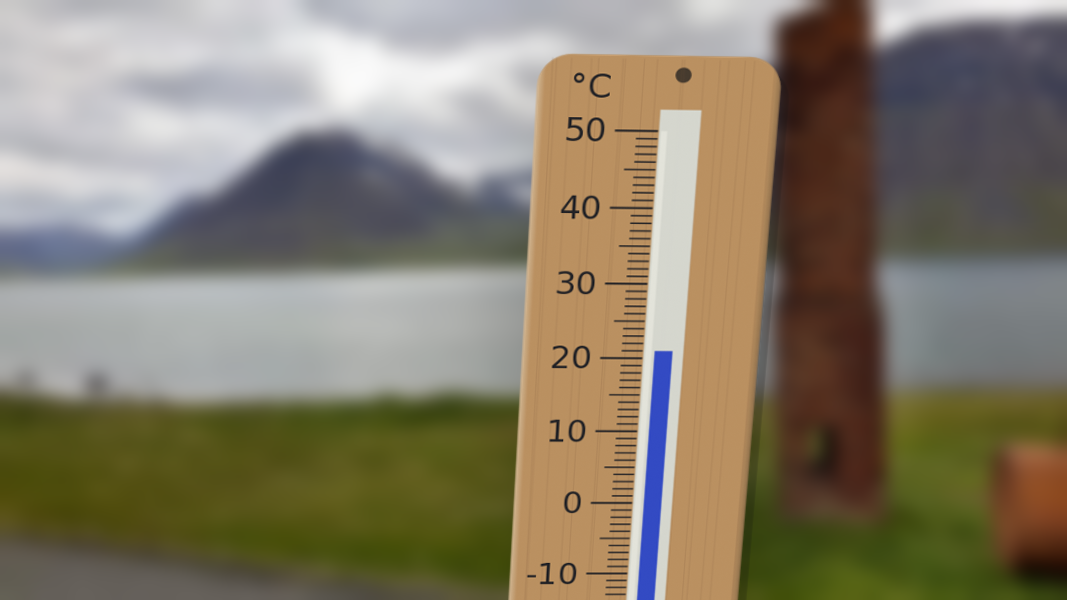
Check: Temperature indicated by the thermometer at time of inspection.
21 °C
